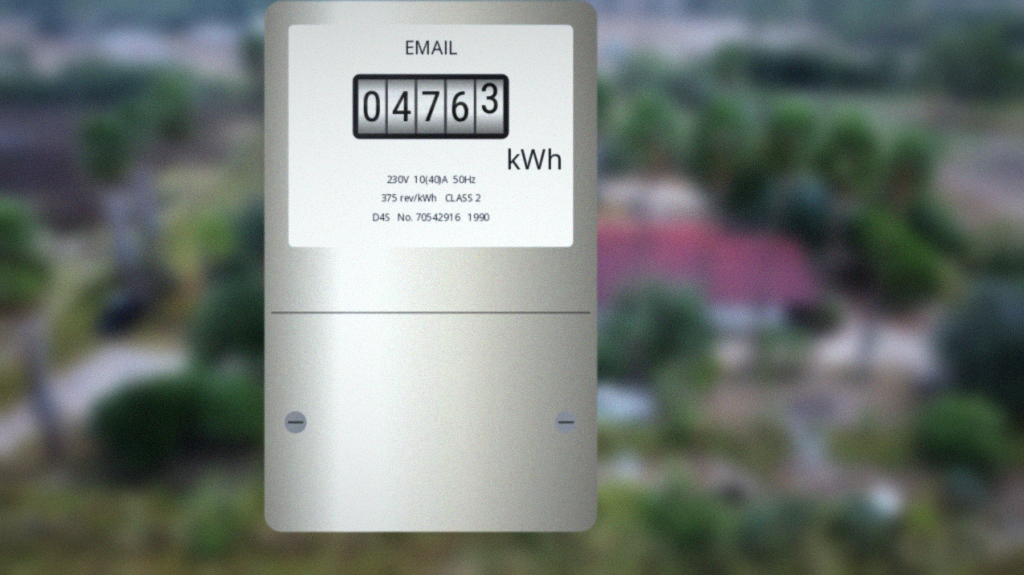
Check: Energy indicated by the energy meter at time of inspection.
4763 kWh
